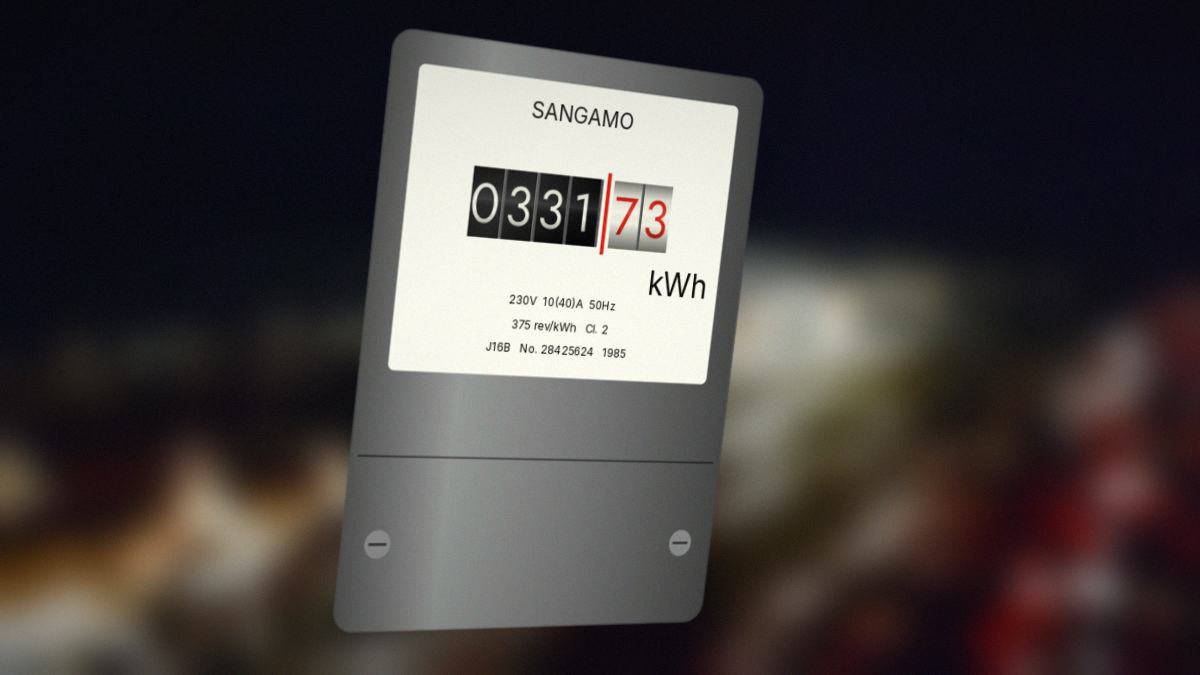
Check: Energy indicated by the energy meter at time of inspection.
331.73 kWh
